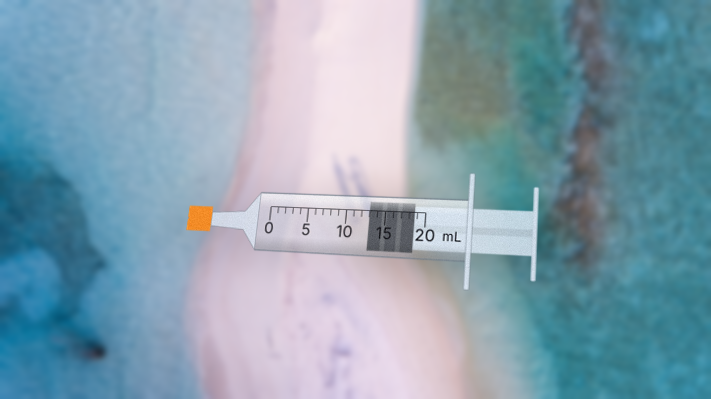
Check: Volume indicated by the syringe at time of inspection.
13 mL
